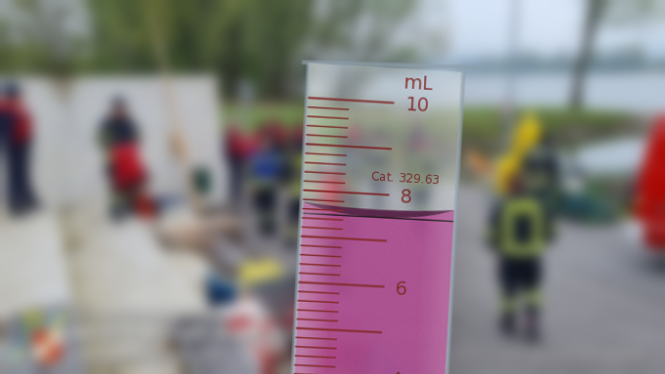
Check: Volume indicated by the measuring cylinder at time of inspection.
7.5 mL
